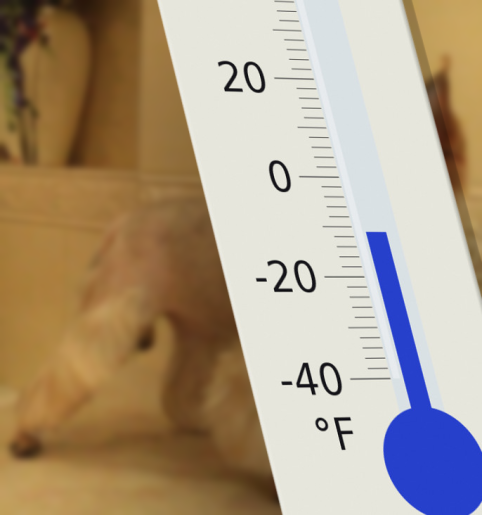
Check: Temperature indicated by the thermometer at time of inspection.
-11 °F
